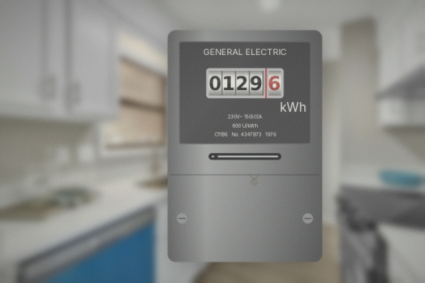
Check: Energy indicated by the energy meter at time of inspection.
129.6 kWh
